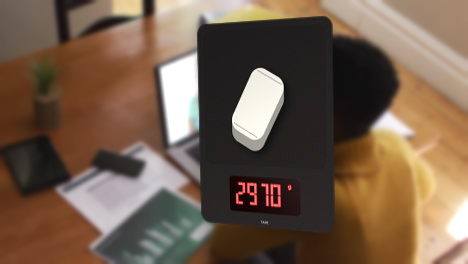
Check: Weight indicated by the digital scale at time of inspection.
2970 g
